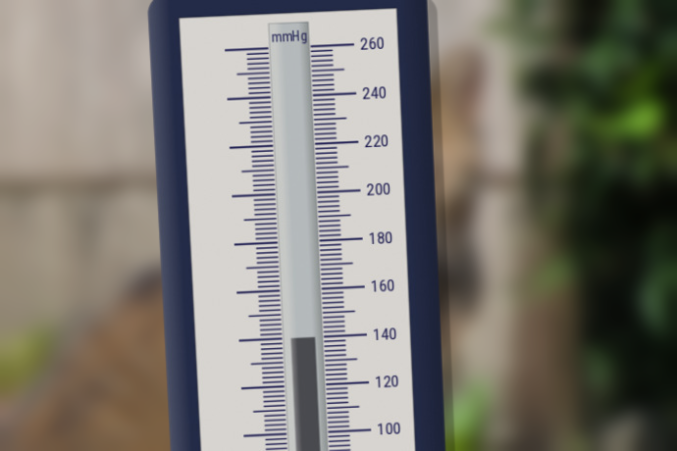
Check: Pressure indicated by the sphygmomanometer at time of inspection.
140 mmHg
